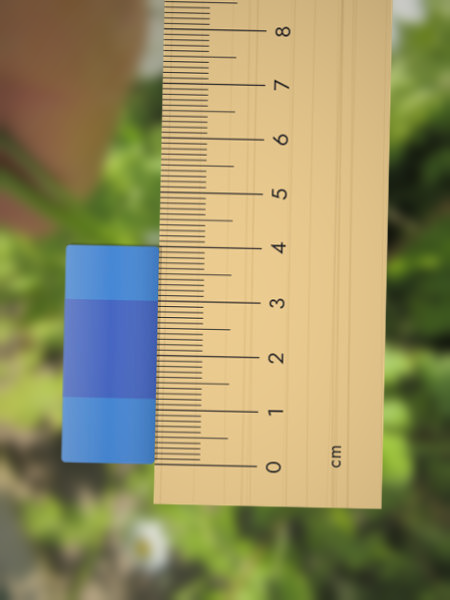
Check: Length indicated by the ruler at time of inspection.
4 cm
